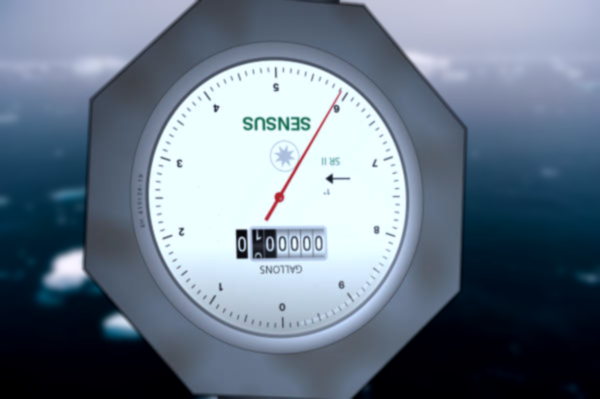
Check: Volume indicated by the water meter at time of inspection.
5.9 gal
